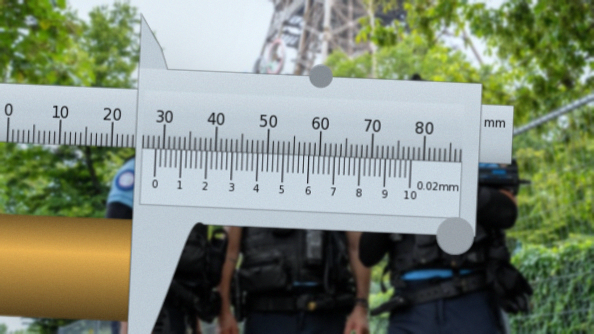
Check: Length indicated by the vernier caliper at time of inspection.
28.5 mm
